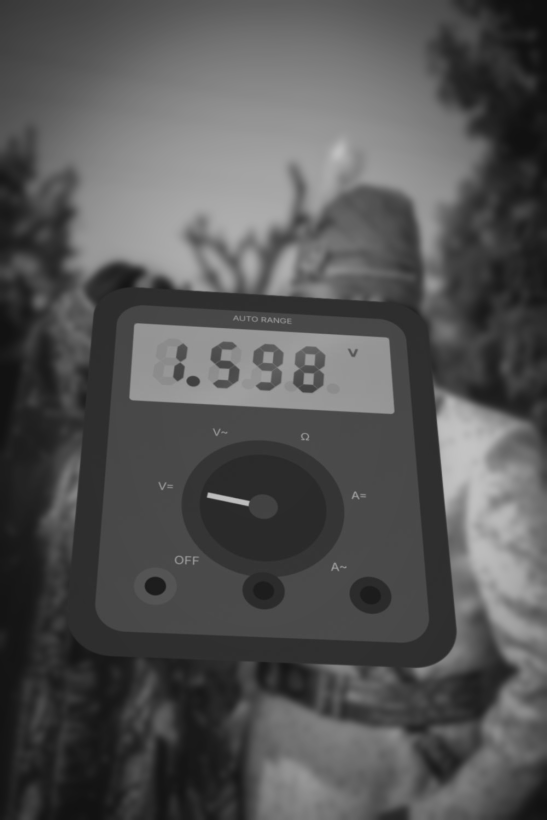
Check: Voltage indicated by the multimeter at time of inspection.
1.598 V
